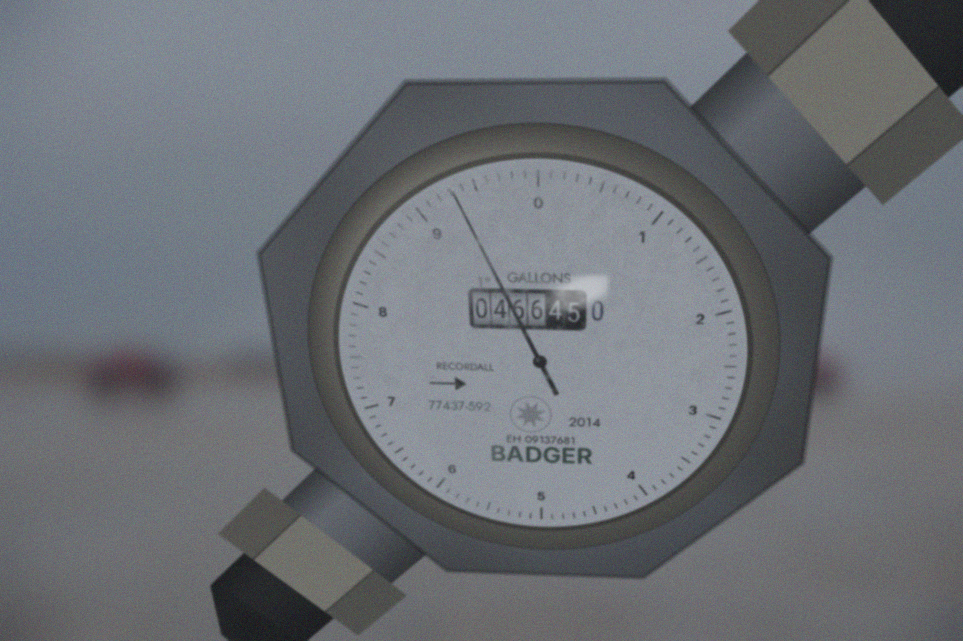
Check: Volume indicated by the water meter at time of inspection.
466449.3 gal
